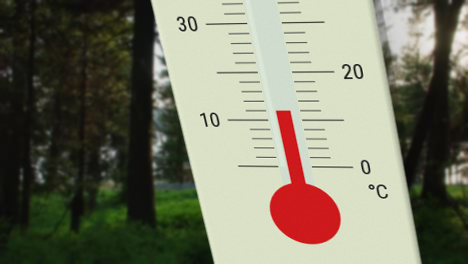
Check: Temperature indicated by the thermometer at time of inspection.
12 °C
